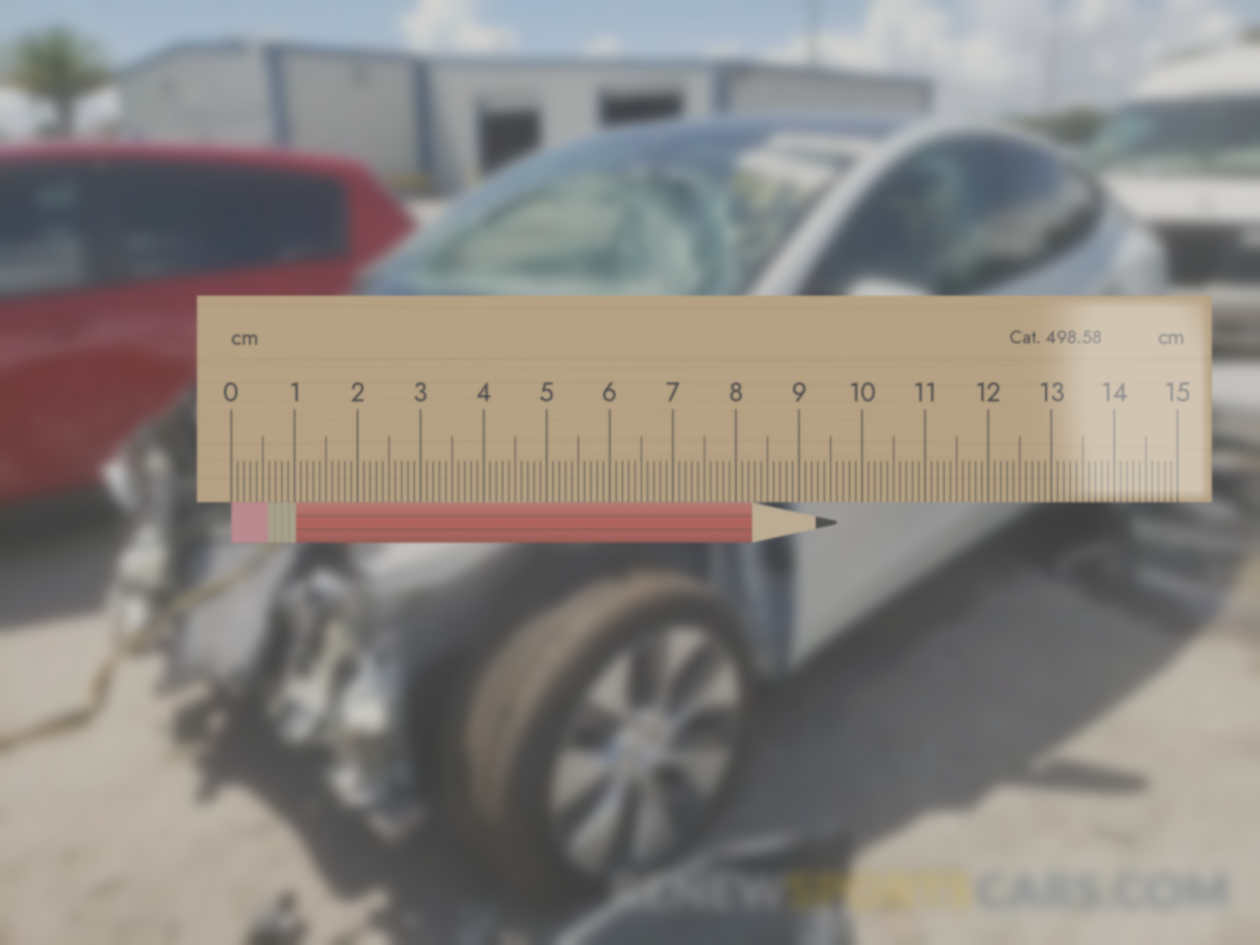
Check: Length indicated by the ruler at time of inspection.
9.6 cm
